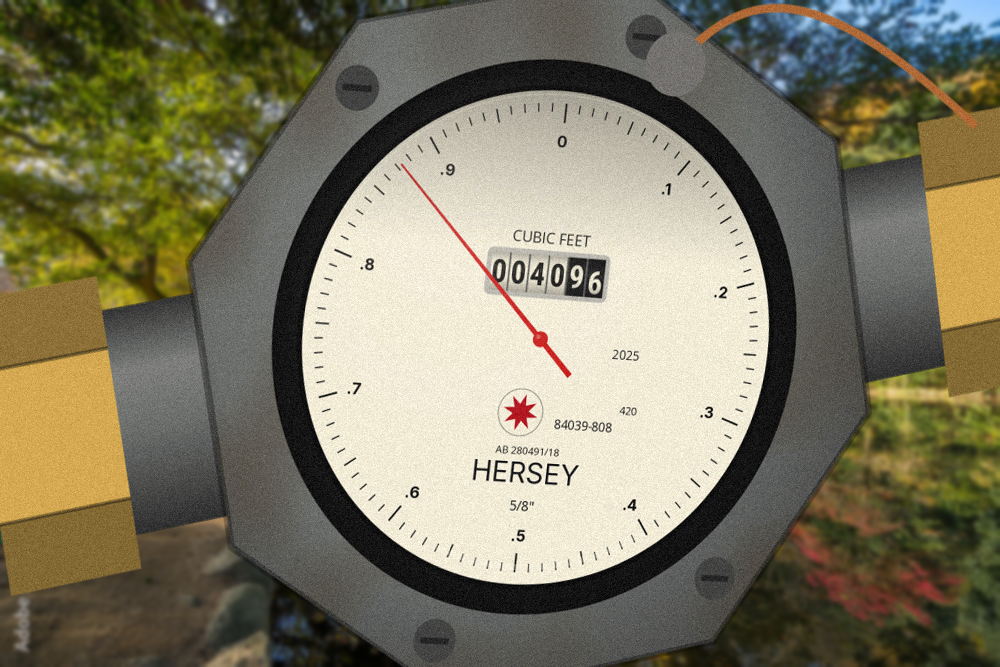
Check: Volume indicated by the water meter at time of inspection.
4095.87 ft³
